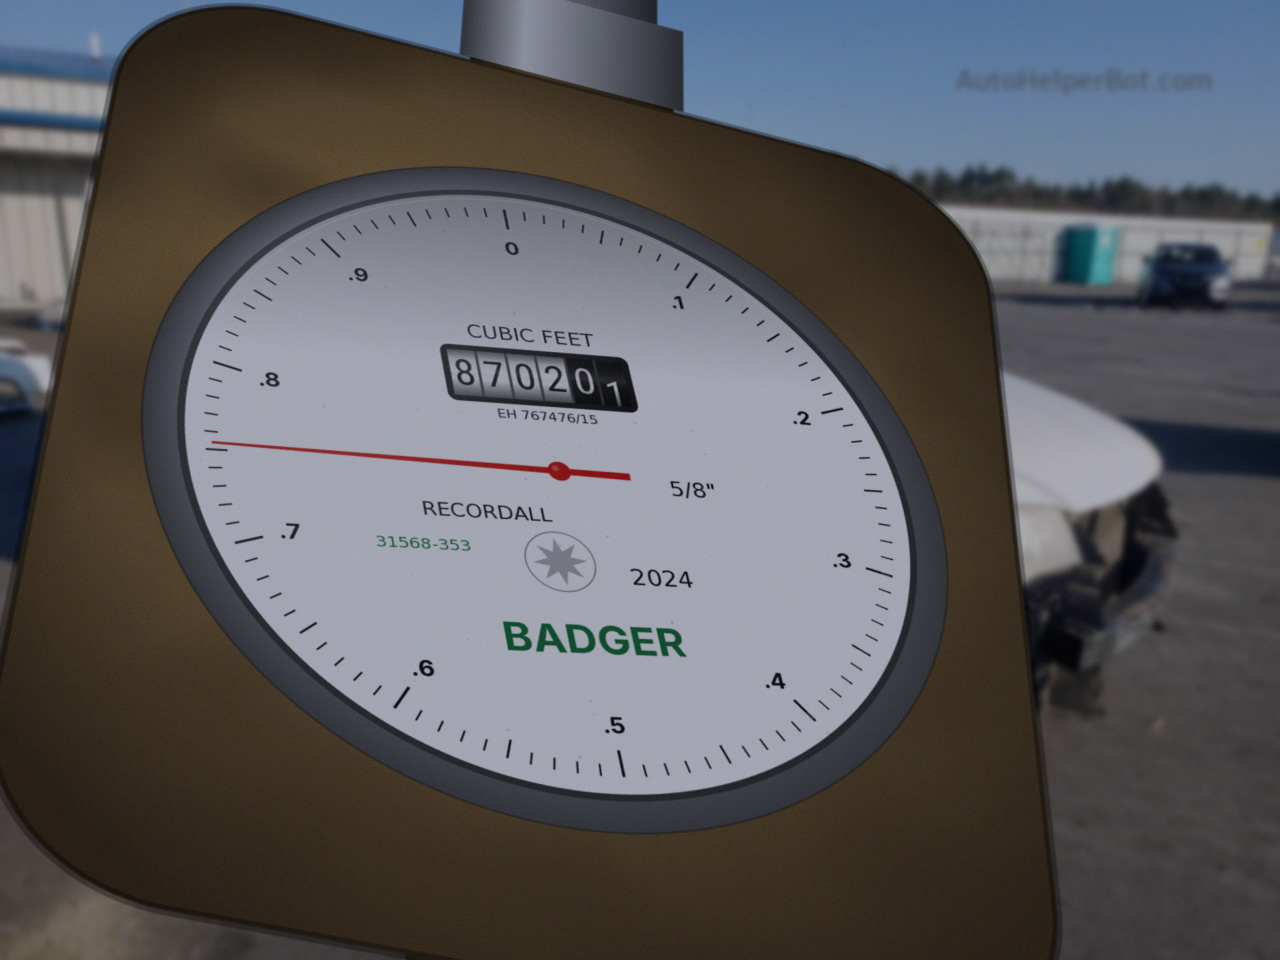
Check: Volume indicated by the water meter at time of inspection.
870200.75 ft³
